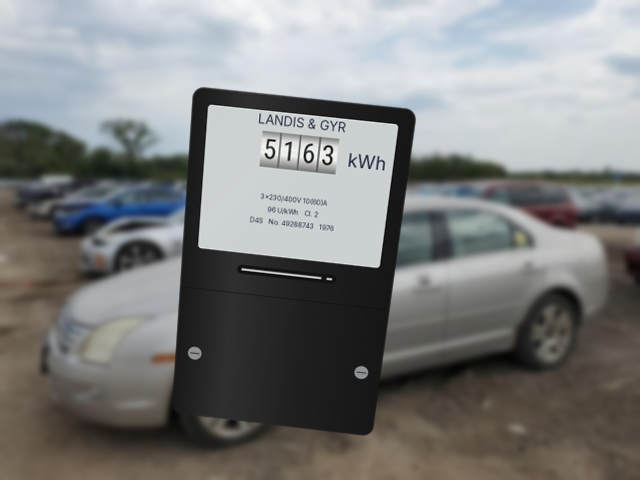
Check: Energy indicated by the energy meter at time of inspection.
5163 kWh
